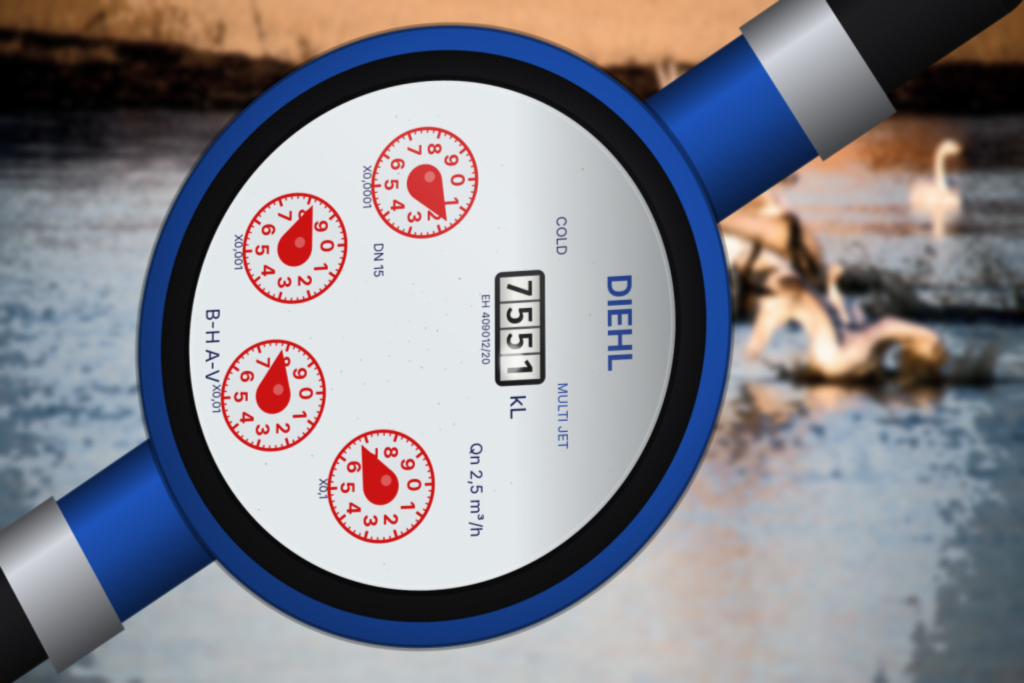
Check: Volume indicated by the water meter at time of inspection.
7551.6781 kL
